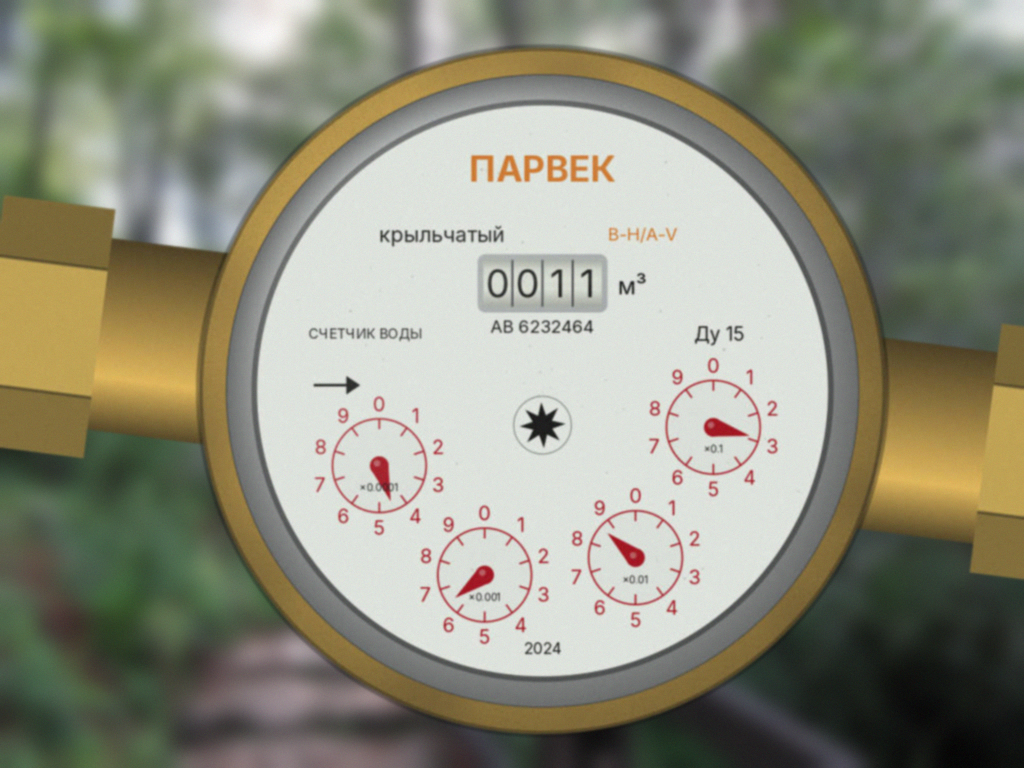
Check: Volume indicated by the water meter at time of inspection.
11.2864 m³
